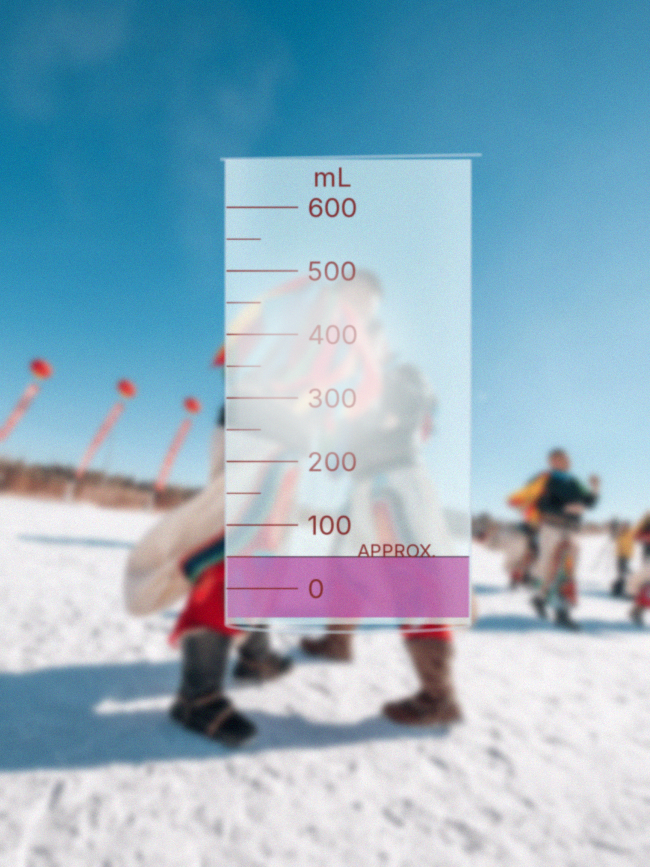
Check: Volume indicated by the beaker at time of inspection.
50 mL
